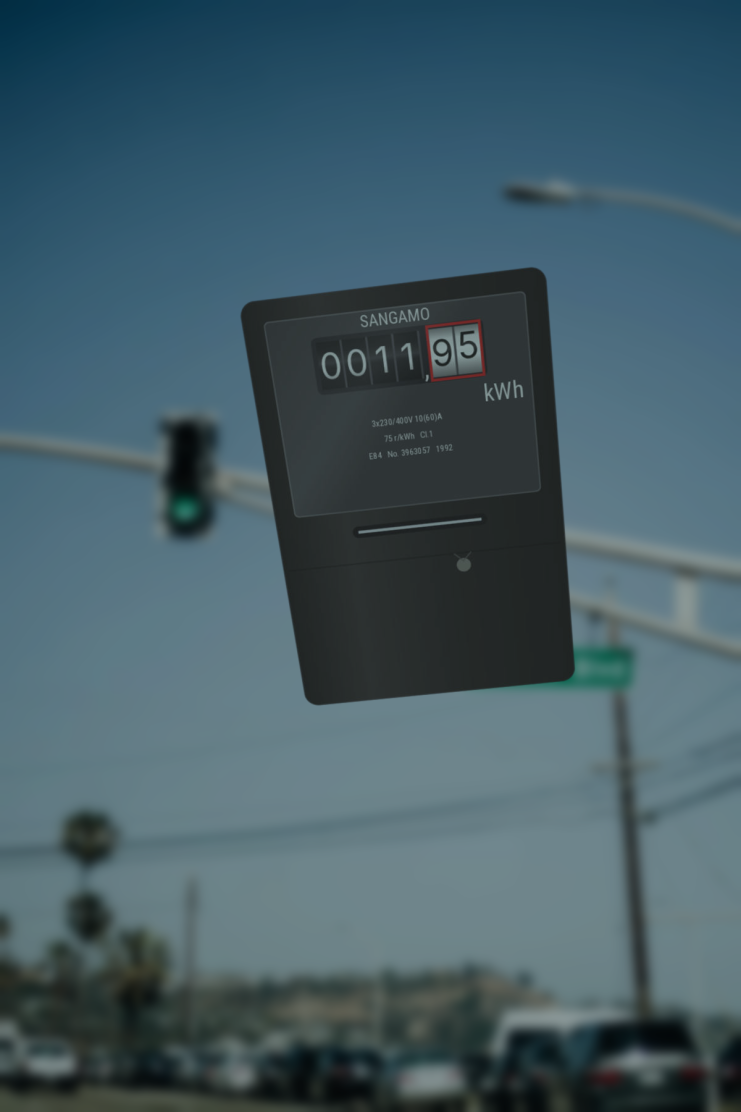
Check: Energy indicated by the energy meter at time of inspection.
11.95 kWh
